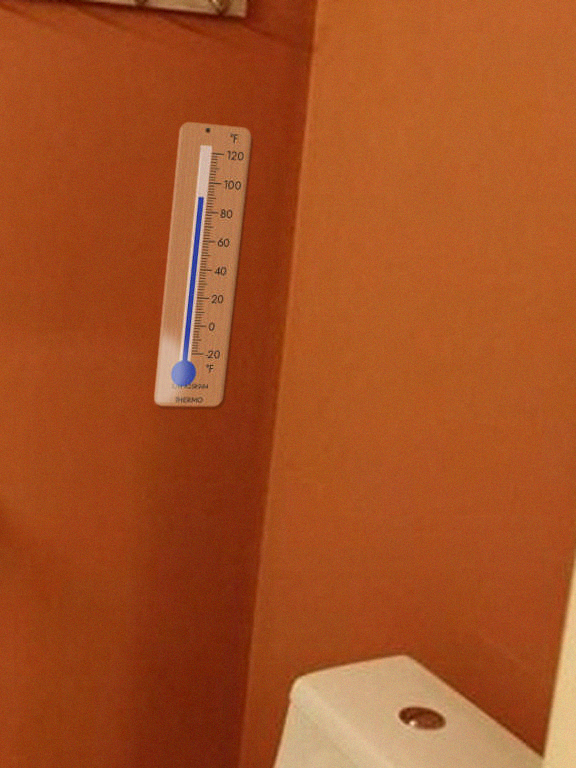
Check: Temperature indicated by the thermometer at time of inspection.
90 °F
